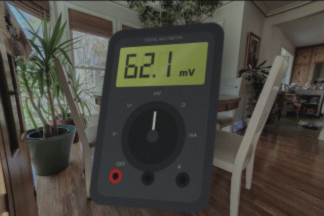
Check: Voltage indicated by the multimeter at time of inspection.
62.1 mV
